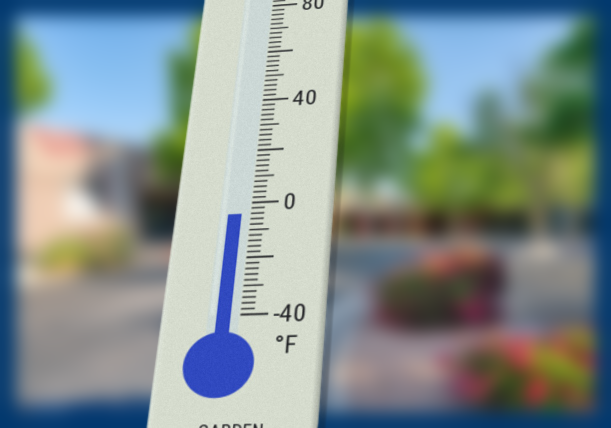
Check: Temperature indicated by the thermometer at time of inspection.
-4 °F
